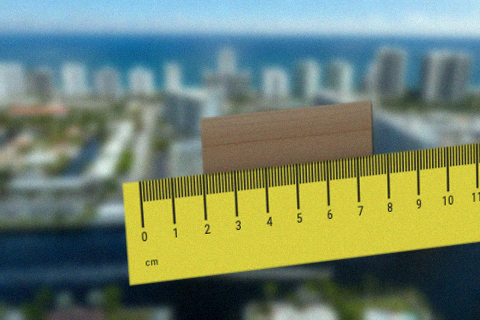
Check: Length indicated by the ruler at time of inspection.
5.5 cm
